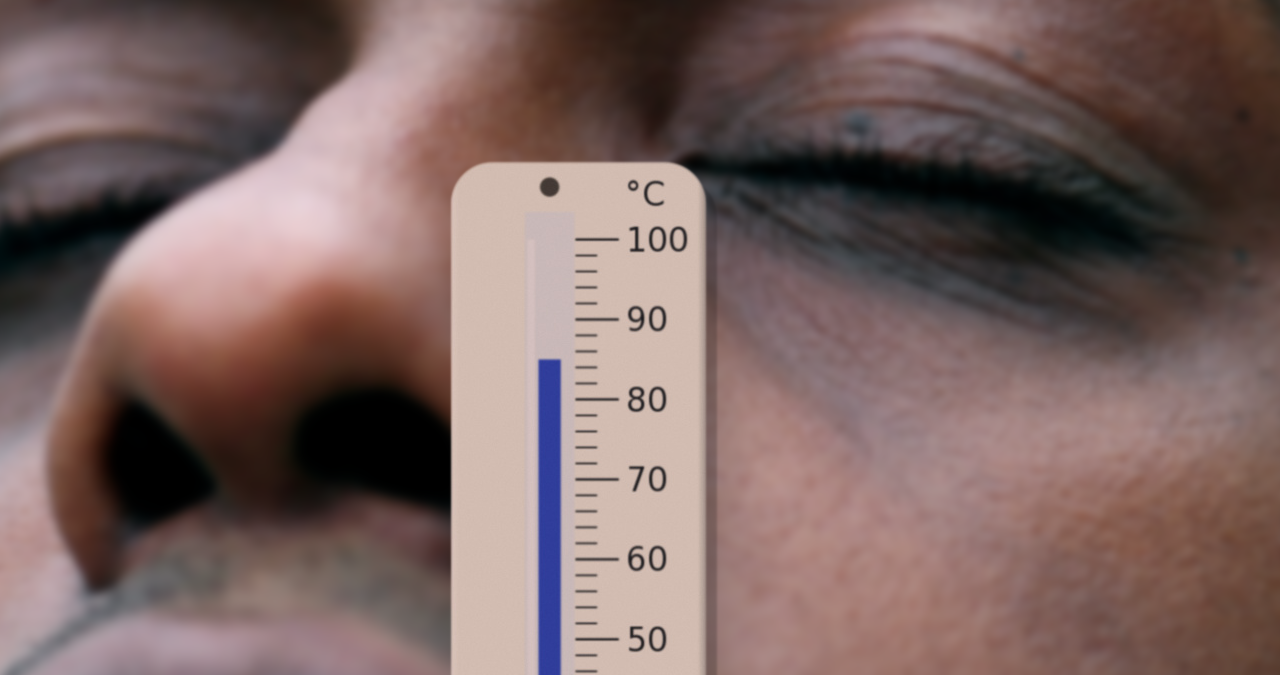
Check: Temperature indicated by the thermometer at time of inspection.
85 °C
